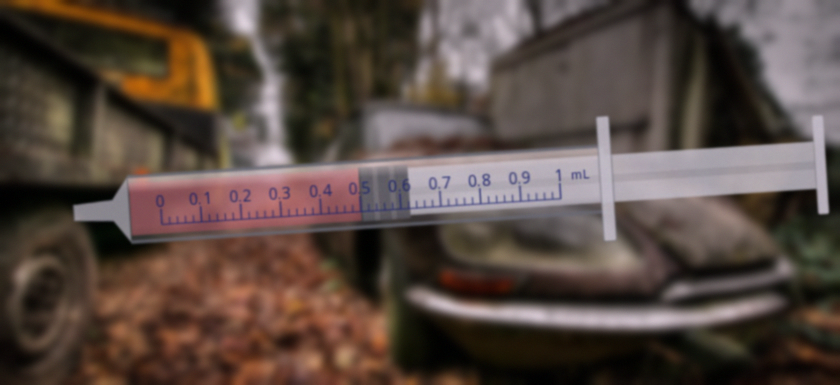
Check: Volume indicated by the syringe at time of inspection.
0.5 mL
